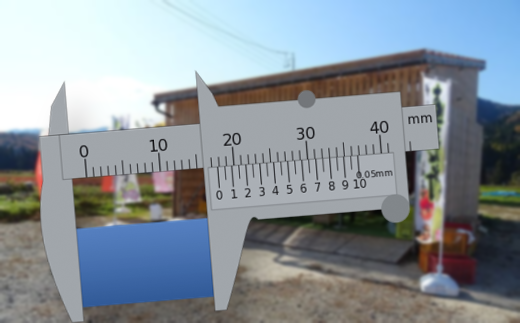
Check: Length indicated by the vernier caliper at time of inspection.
17.8 mm
